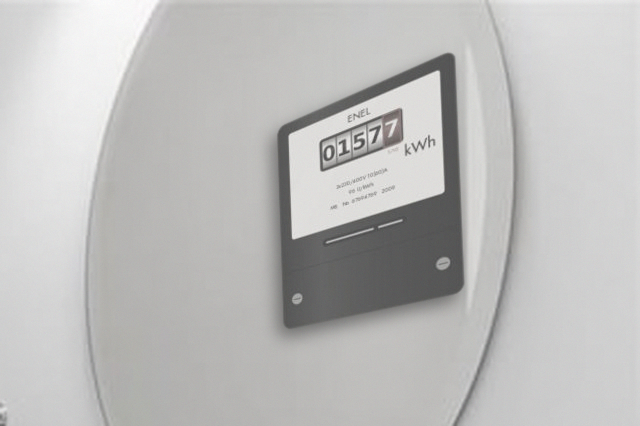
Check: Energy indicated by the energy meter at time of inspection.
157.7 kWh
